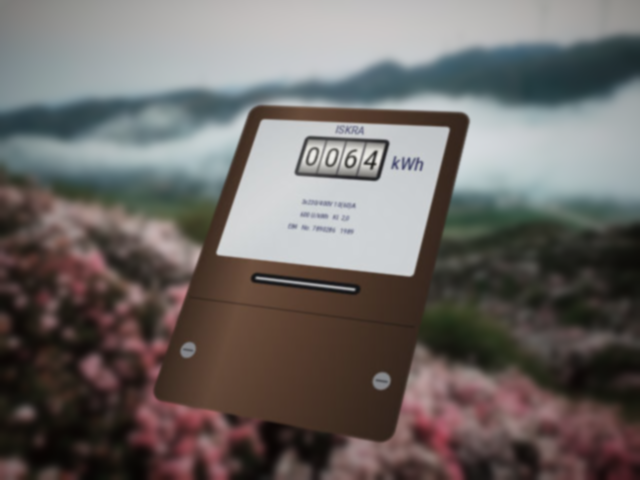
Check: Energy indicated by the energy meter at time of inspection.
64 kWh
